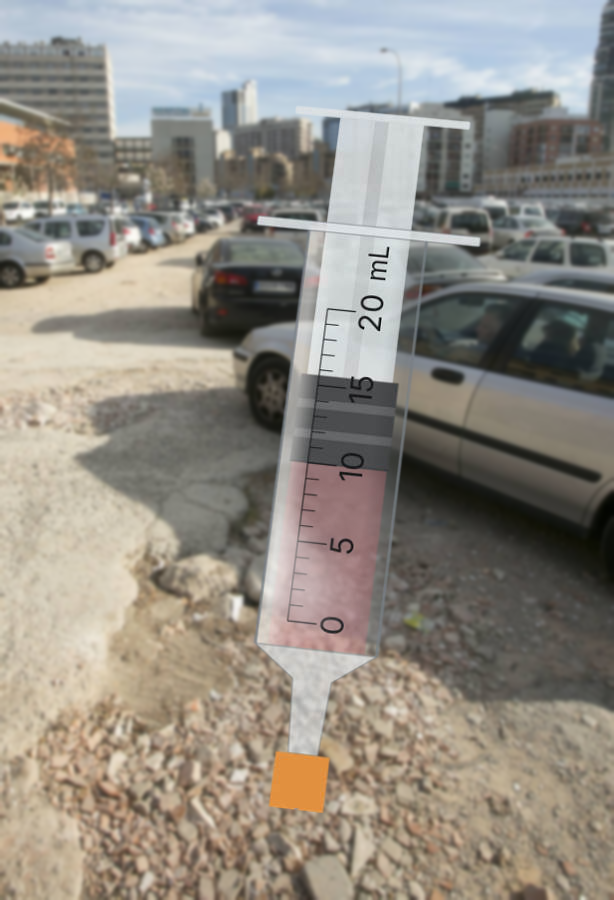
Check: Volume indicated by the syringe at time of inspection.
10 mL
